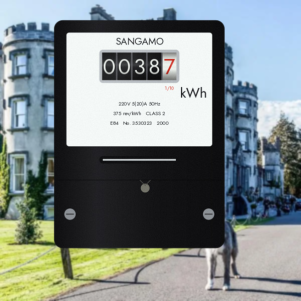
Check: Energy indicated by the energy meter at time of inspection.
38.7 kWh
